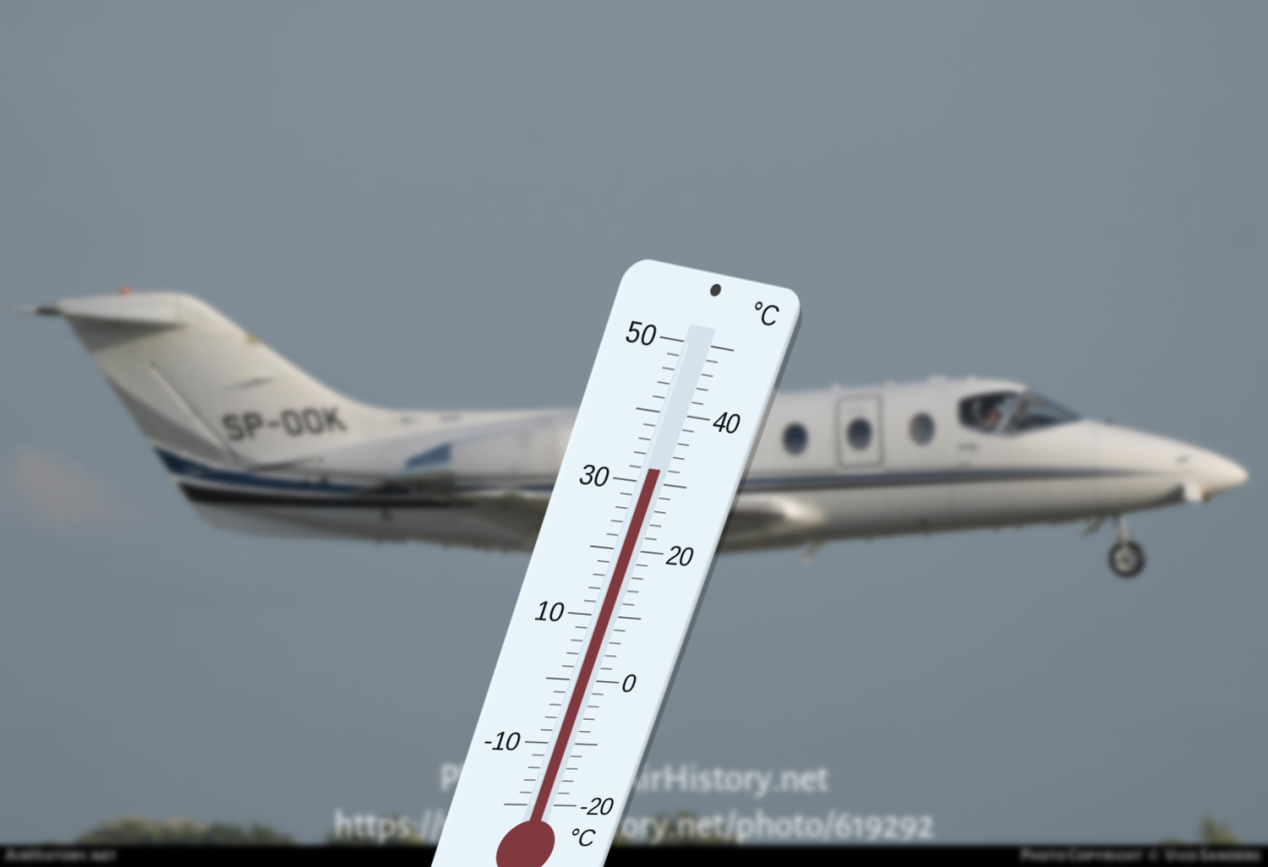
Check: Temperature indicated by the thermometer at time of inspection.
32 °C
